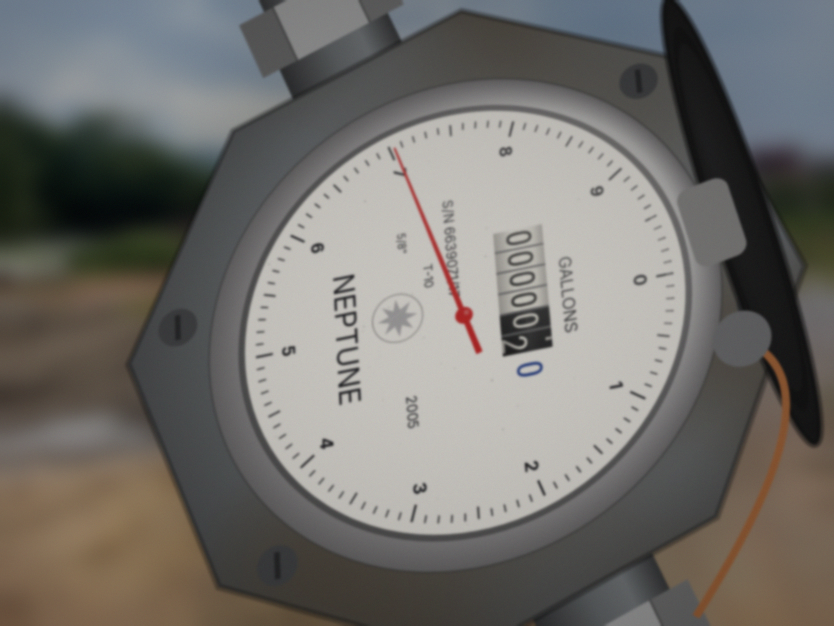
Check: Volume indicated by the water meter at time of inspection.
17.0 gal
